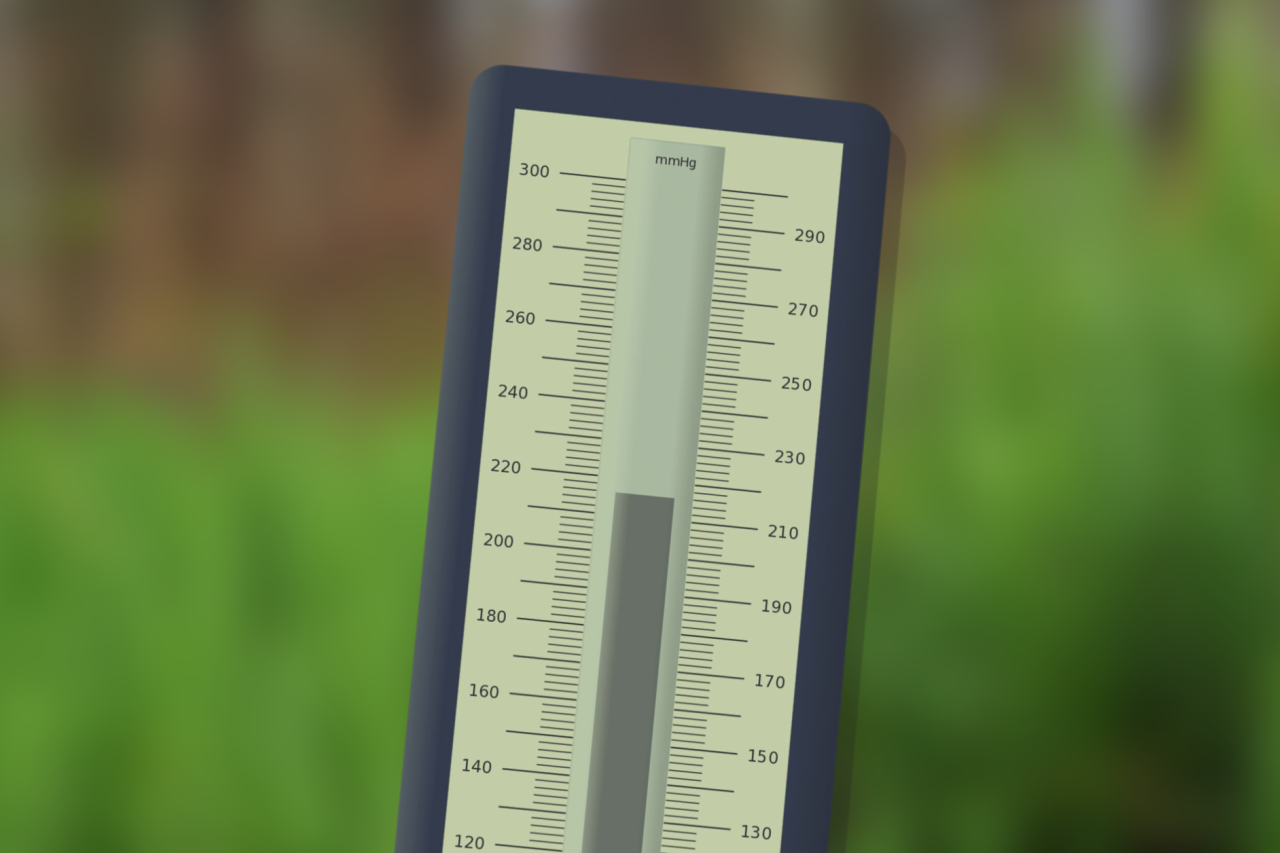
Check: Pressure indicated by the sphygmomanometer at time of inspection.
216 mmHg
